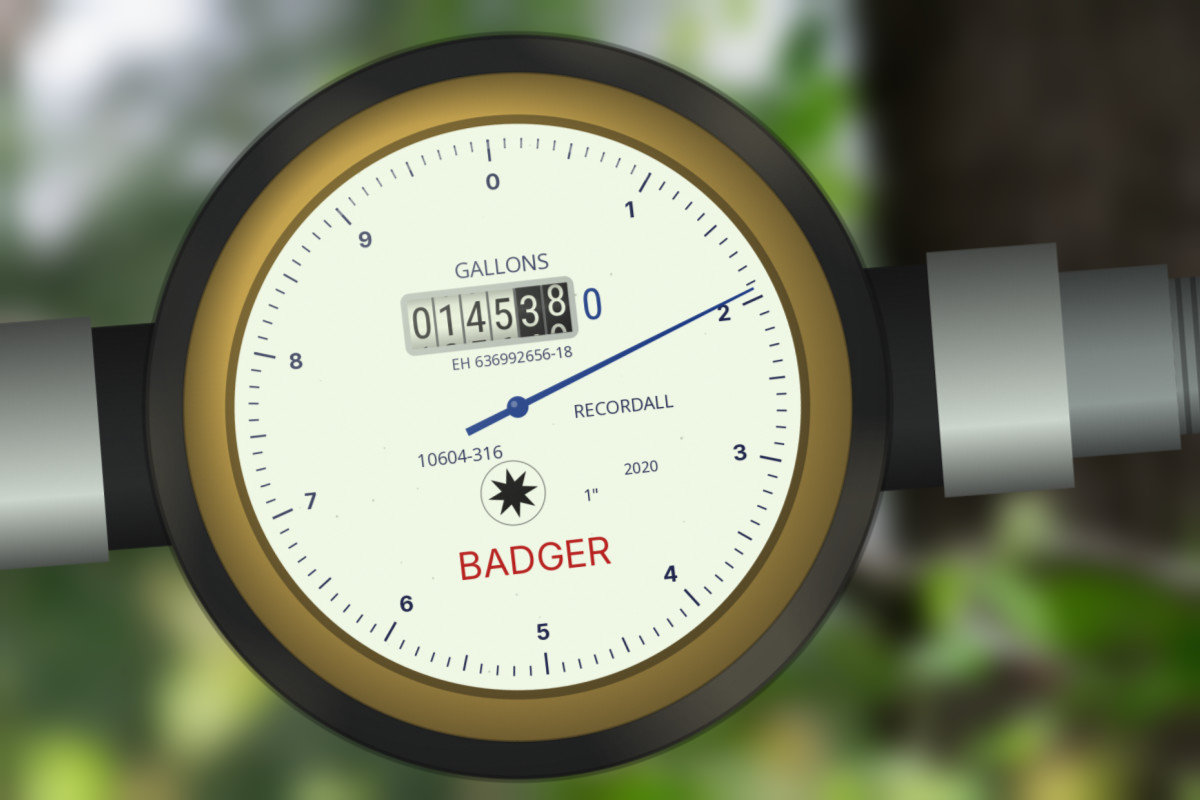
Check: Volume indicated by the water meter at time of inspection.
145381.9 gal
